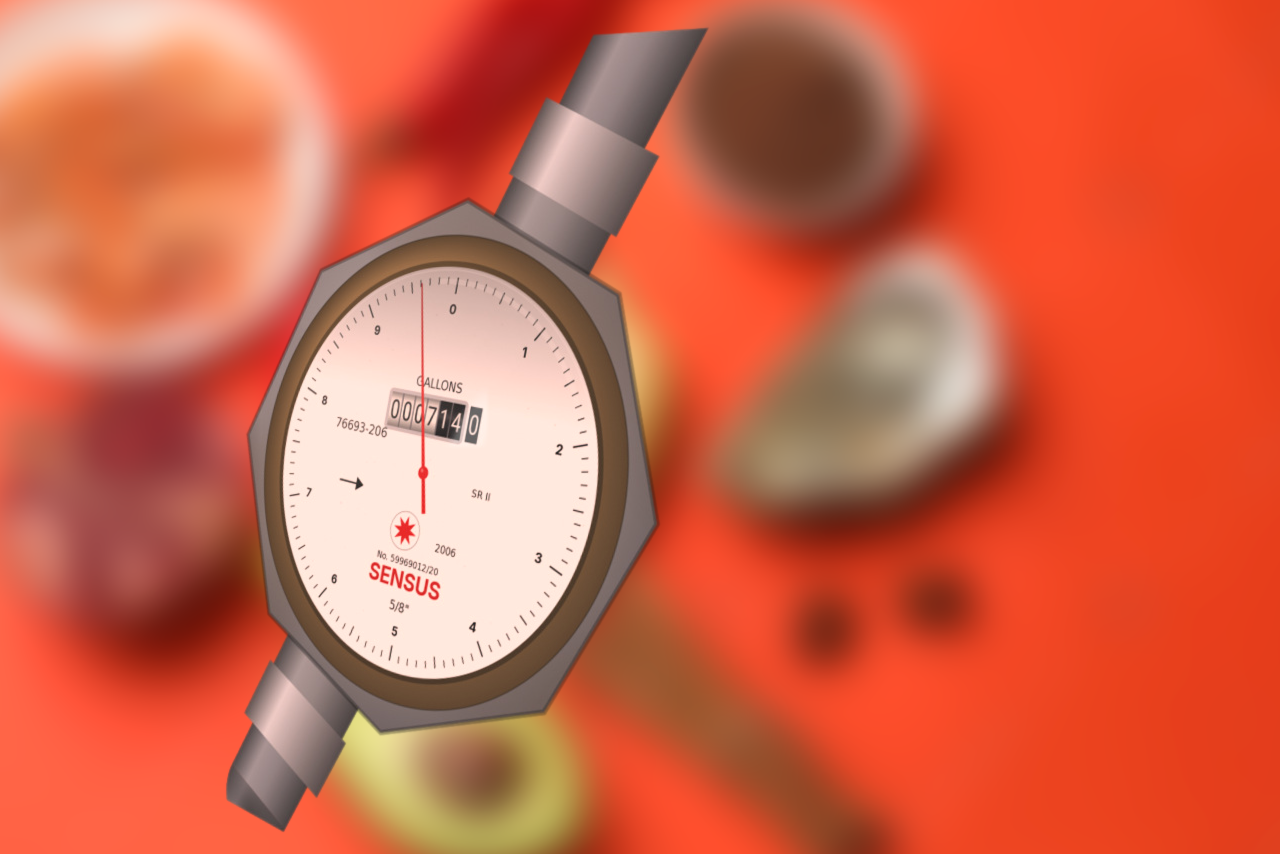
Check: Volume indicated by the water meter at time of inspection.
7139.6 gal
